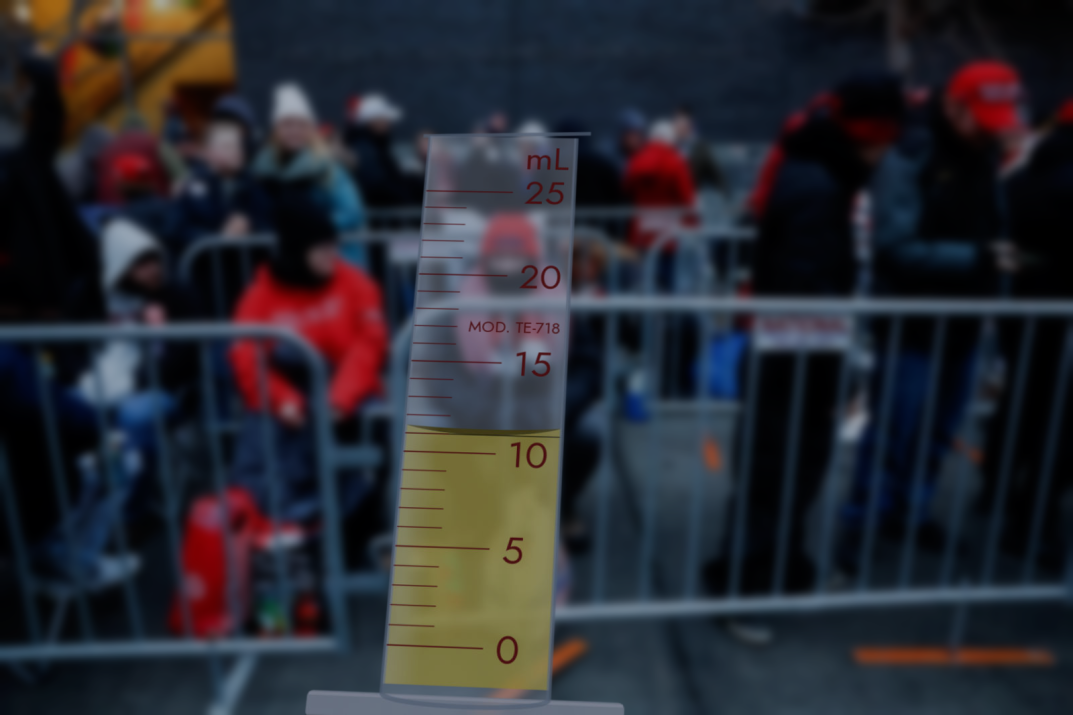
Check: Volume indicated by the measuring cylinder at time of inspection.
11 mL
